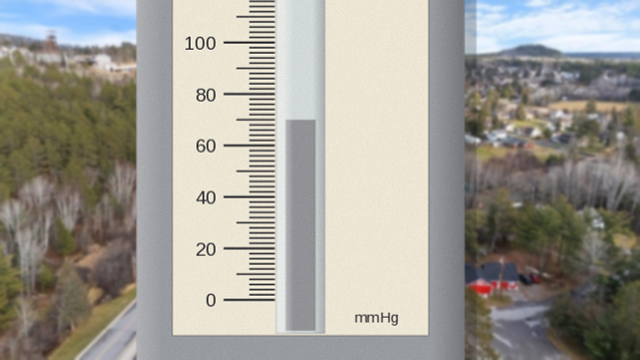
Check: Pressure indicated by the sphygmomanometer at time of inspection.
70 mmHg
